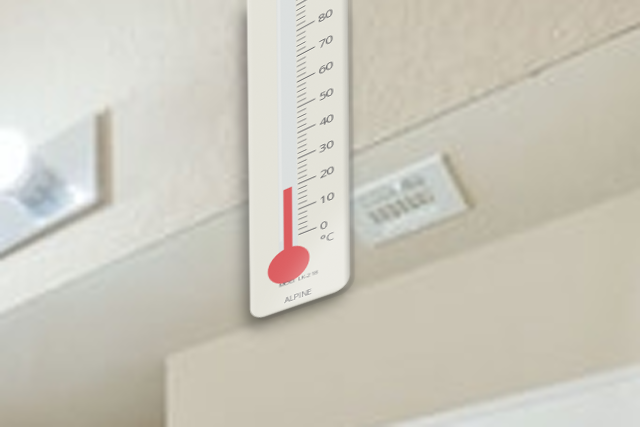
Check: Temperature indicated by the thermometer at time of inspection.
20 °C
